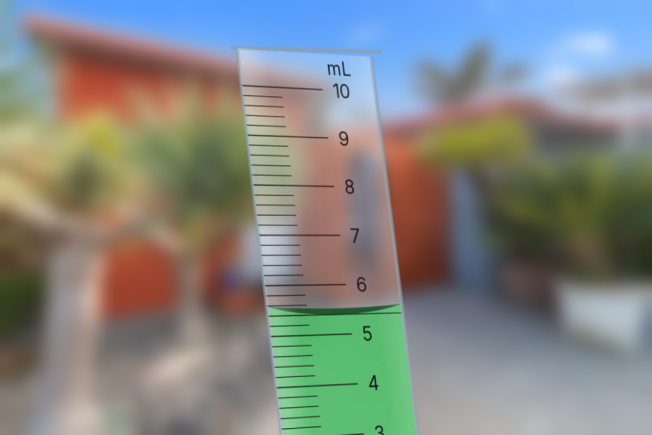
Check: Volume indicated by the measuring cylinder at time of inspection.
5.4 mL
